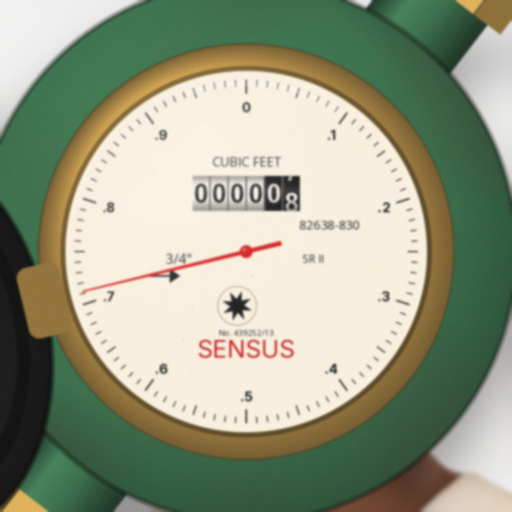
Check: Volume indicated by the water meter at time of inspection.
7.71 ft³
